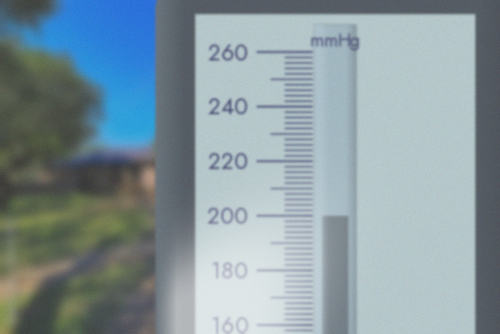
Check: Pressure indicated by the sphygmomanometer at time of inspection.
200 mmHg
